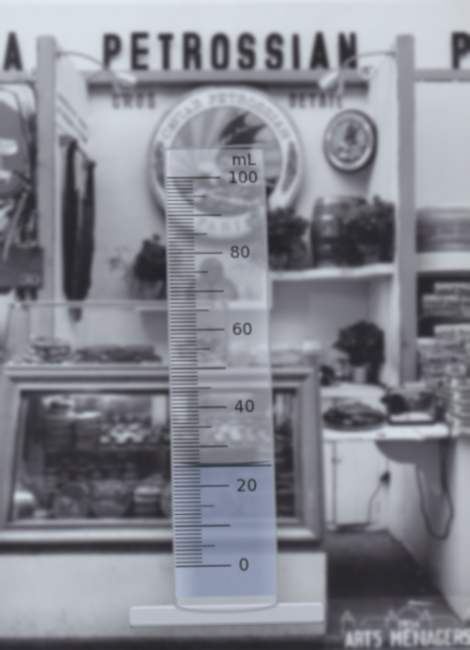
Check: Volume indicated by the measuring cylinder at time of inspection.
25 mL
